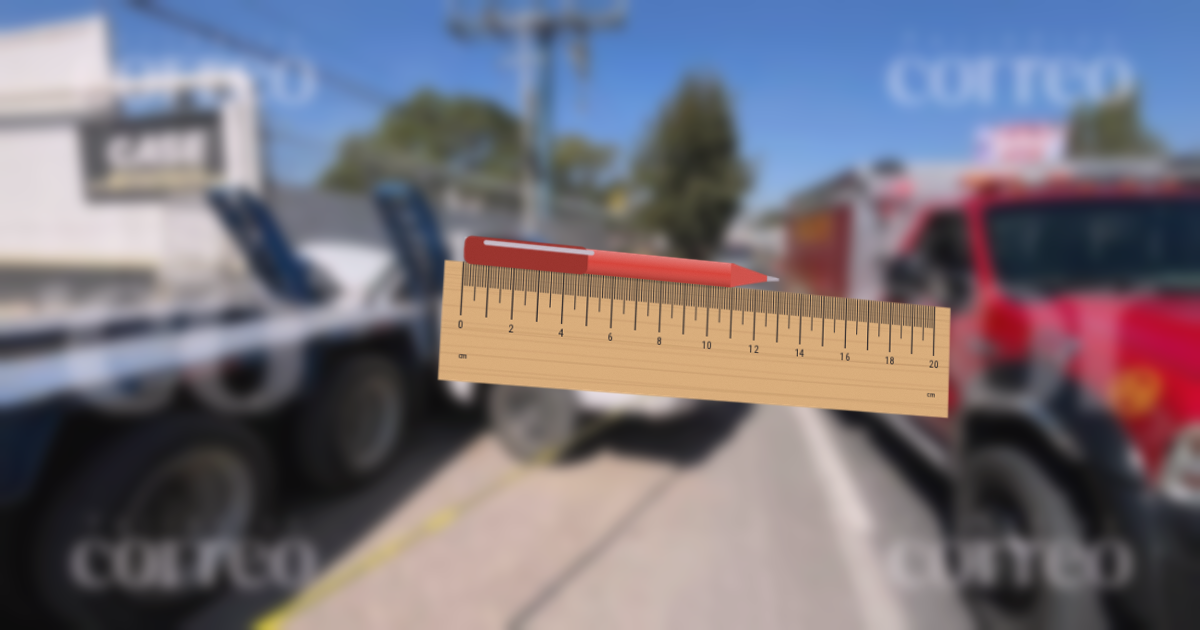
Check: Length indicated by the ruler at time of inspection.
13 cm
